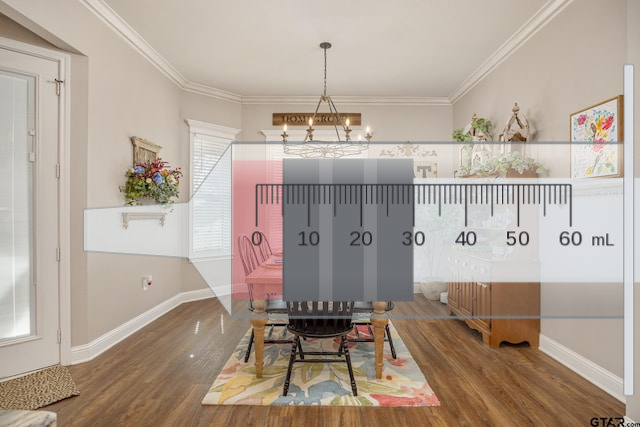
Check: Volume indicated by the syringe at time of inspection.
5 mL
